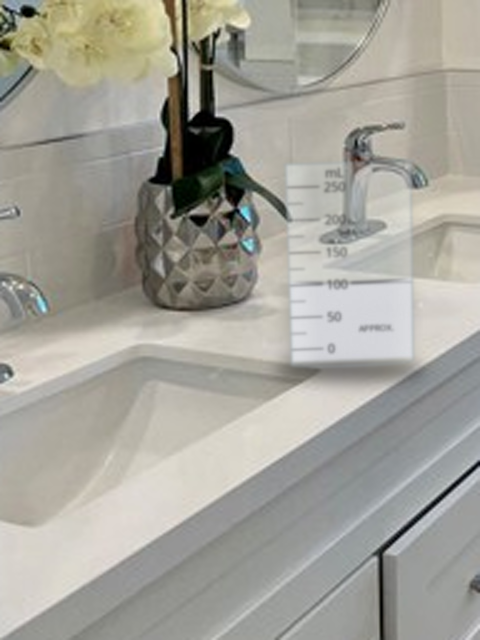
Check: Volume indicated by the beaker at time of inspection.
100 mL
